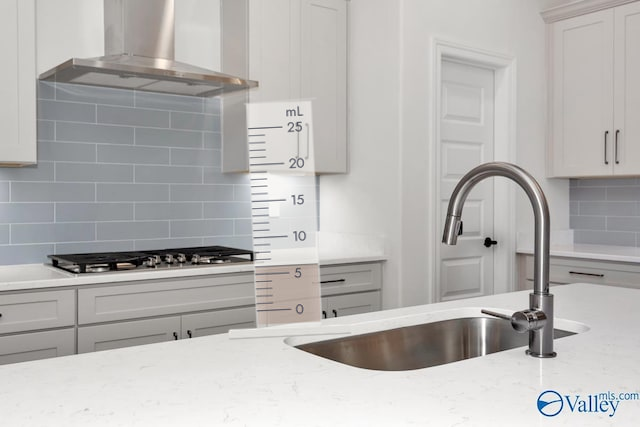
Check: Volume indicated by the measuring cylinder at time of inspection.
6 mL
